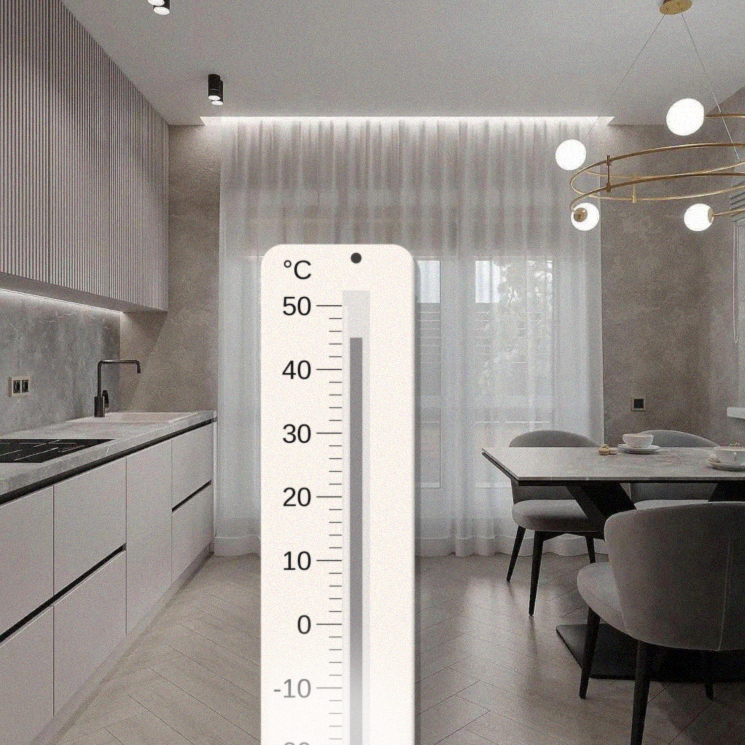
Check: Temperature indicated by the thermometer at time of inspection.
45 °C
